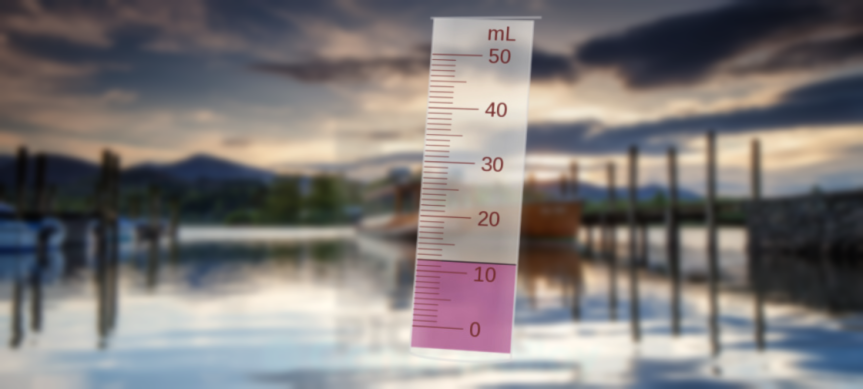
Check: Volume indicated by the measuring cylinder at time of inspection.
12 mL
